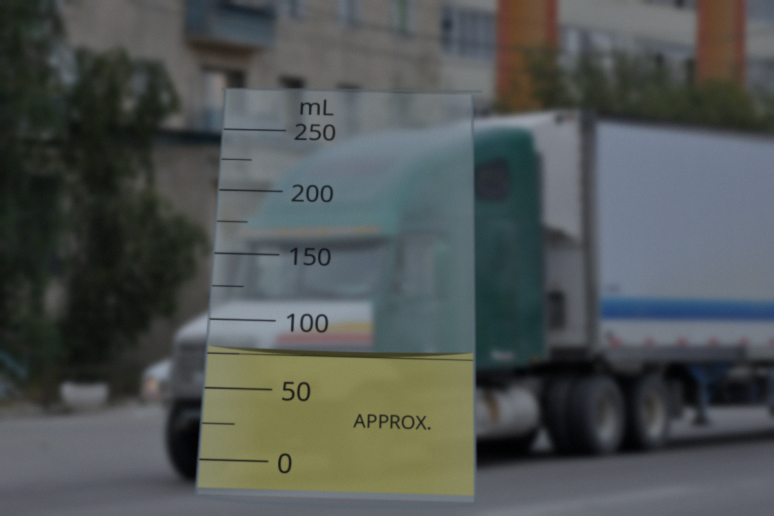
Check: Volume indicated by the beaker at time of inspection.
75 mL
